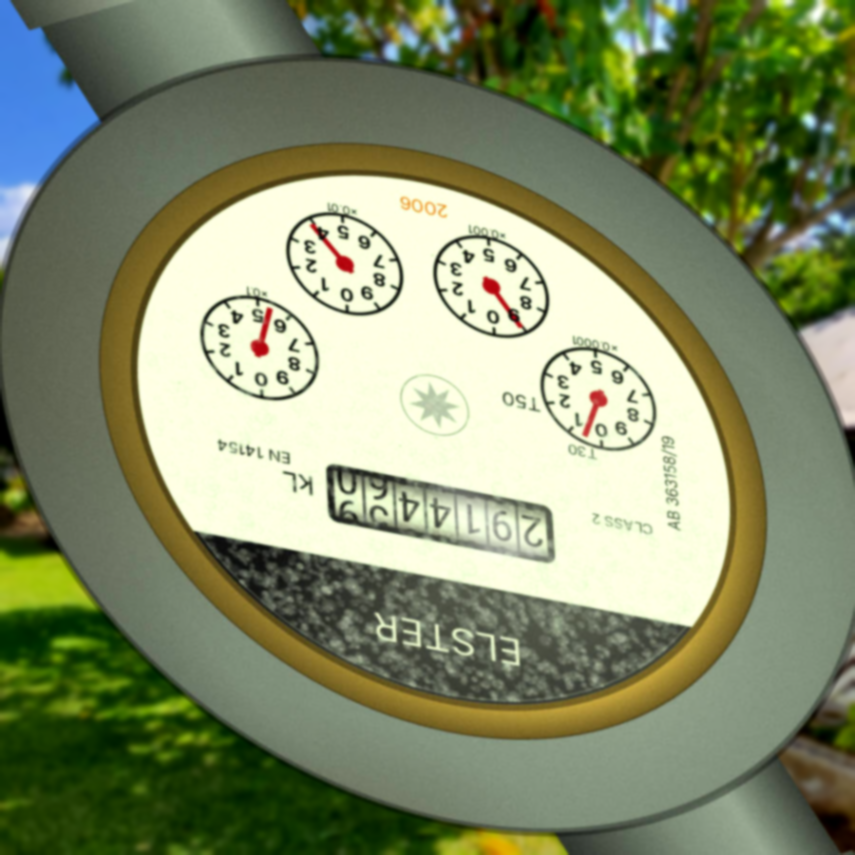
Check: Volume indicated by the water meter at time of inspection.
2914459.5390 kL
